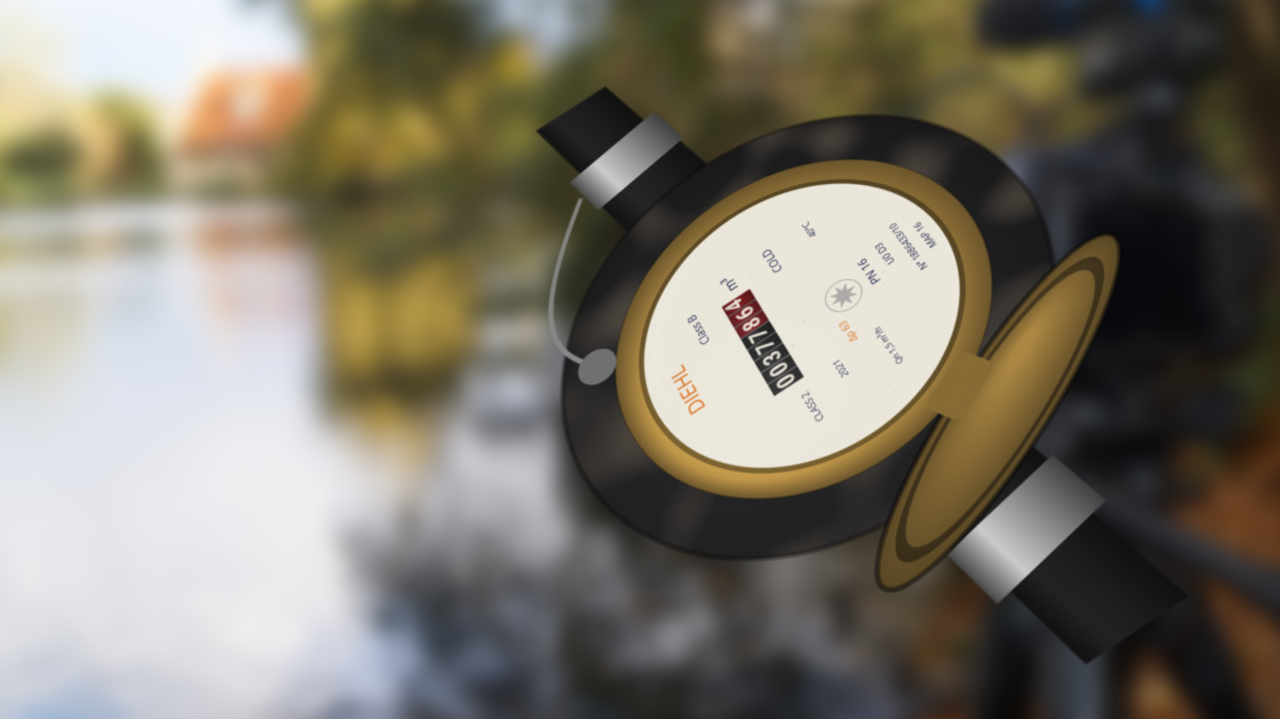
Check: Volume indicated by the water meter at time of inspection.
377.864 m³
